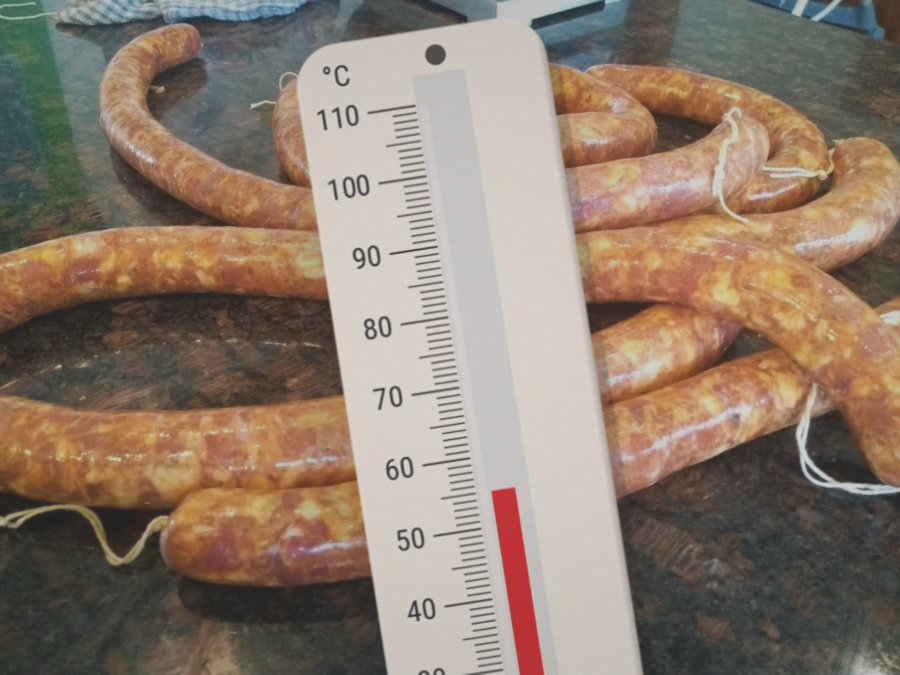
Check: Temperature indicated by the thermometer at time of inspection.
55 °C
